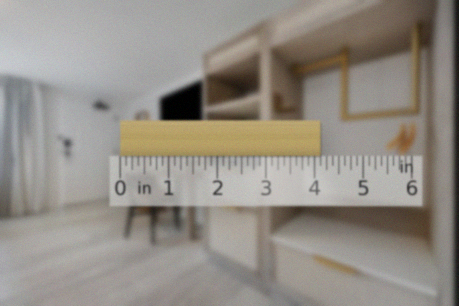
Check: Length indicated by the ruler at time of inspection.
4.125 in
